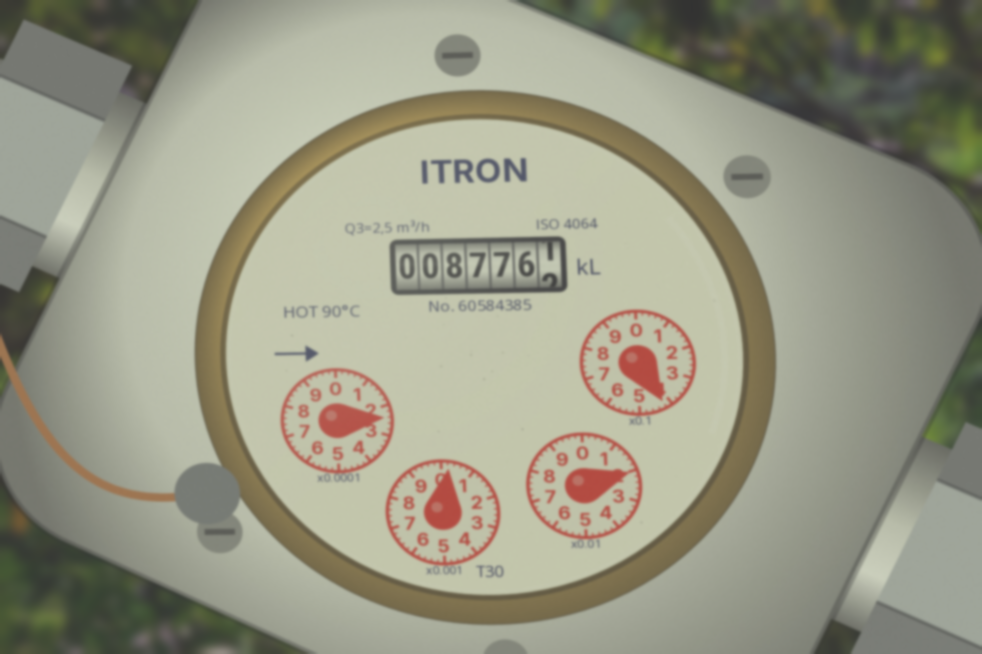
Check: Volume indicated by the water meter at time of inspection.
87761.4202 kL
